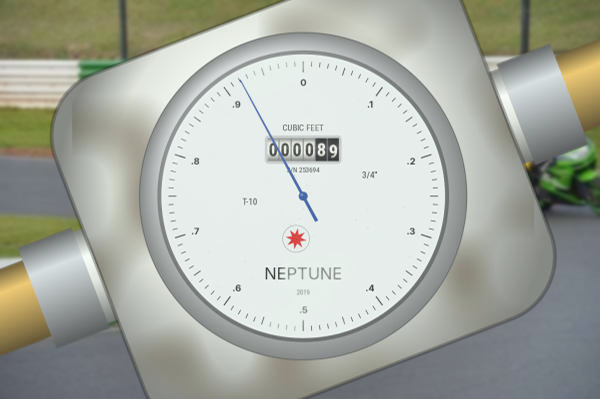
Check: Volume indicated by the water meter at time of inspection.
88.92 ft³
